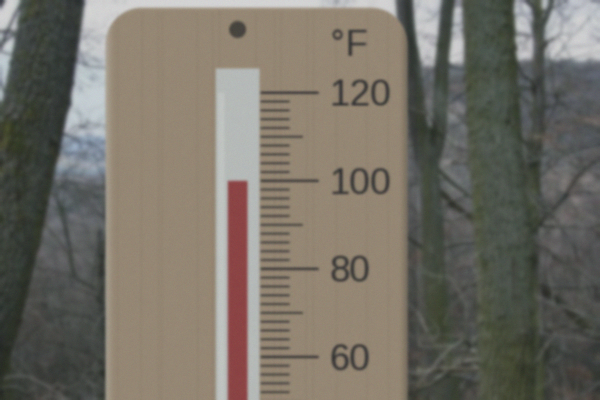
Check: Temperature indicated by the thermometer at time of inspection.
100 °F
